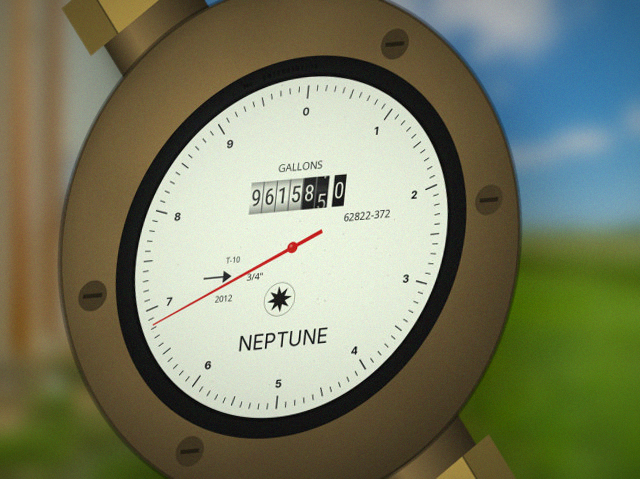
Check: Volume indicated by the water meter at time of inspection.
9615846.8 gal
